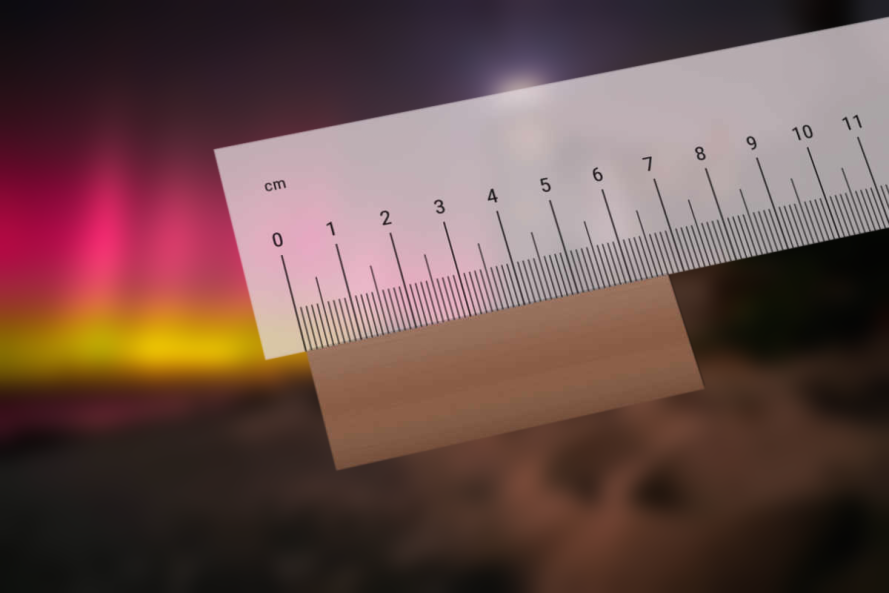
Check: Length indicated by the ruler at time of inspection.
6.7 cm
